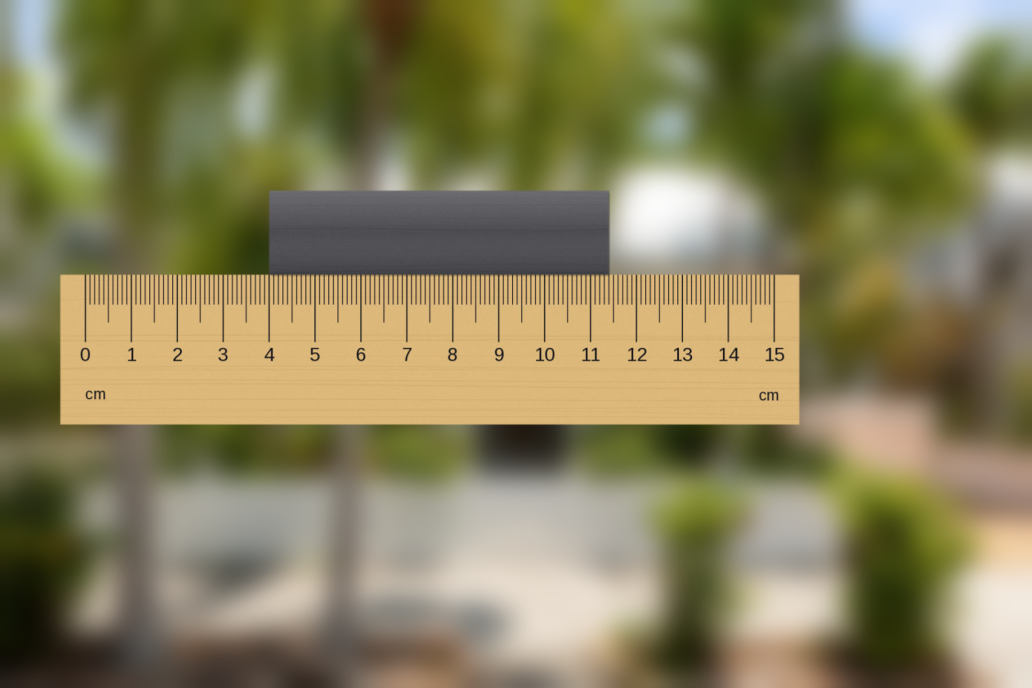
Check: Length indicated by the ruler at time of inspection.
7.4 cm
